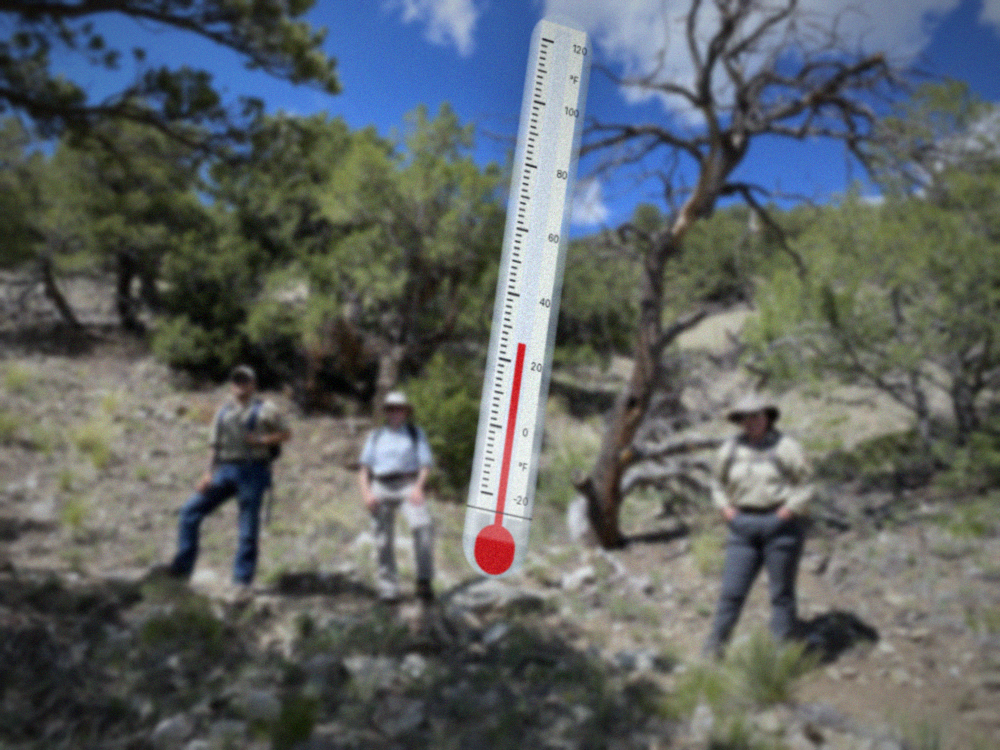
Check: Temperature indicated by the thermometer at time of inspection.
26 °F
